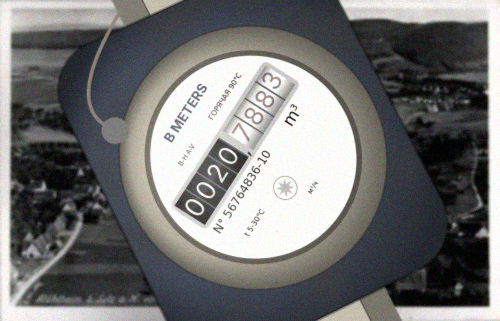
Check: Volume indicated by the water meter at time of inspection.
20.7883 m³
